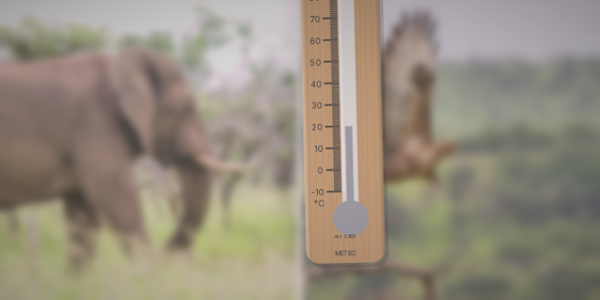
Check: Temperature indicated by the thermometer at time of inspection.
20 °C
